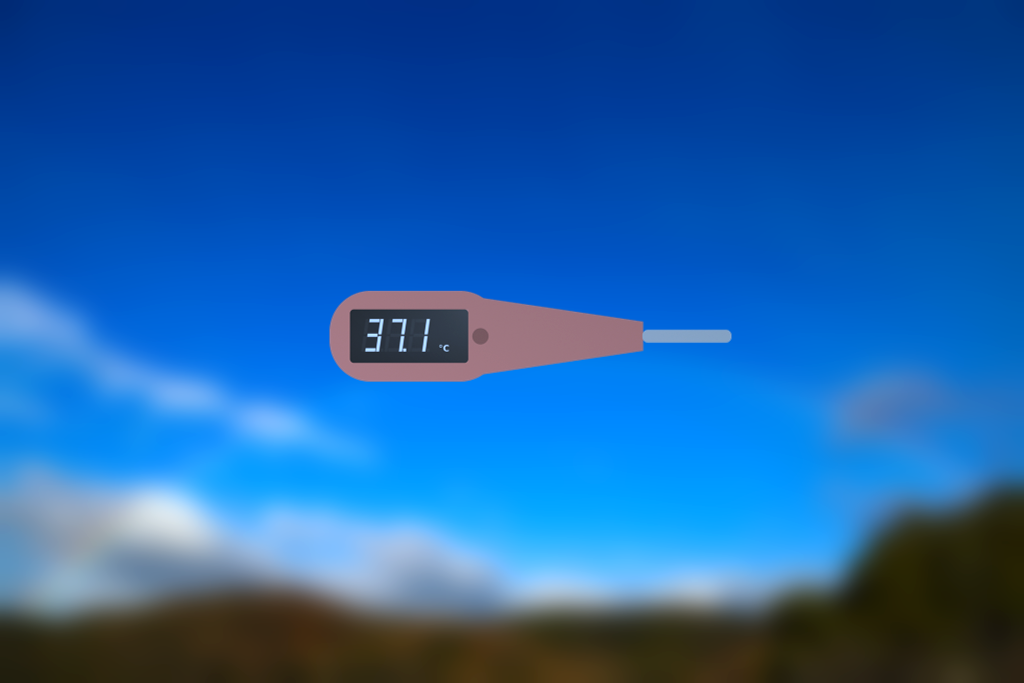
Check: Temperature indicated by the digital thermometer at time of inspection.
37.1 °C
